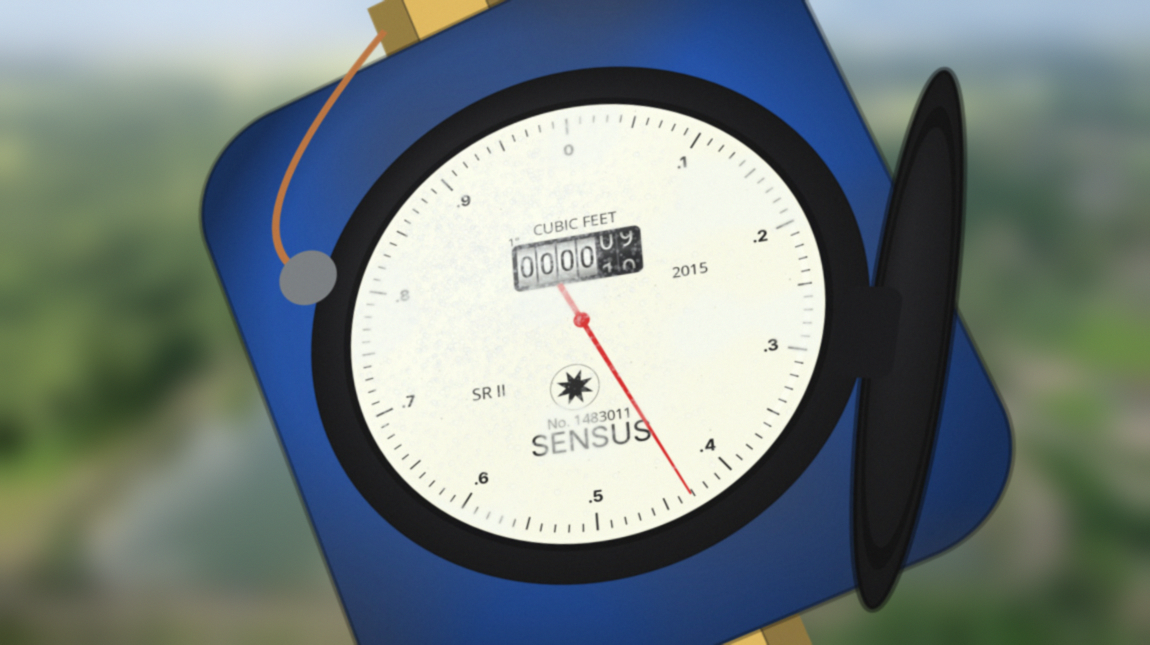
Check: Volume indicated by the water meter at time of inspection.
9.43 ft³
